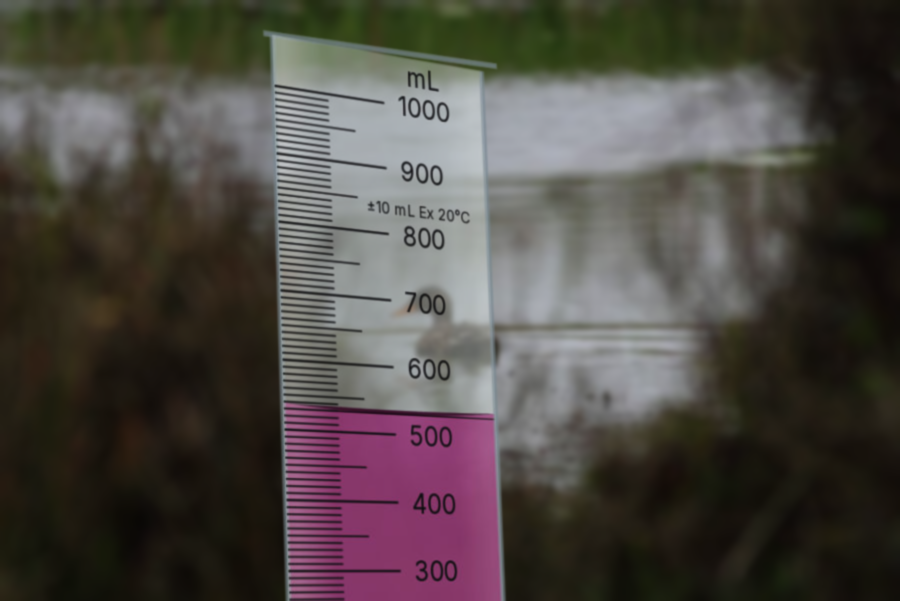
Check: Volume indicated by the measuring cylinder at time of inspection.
530 mL
